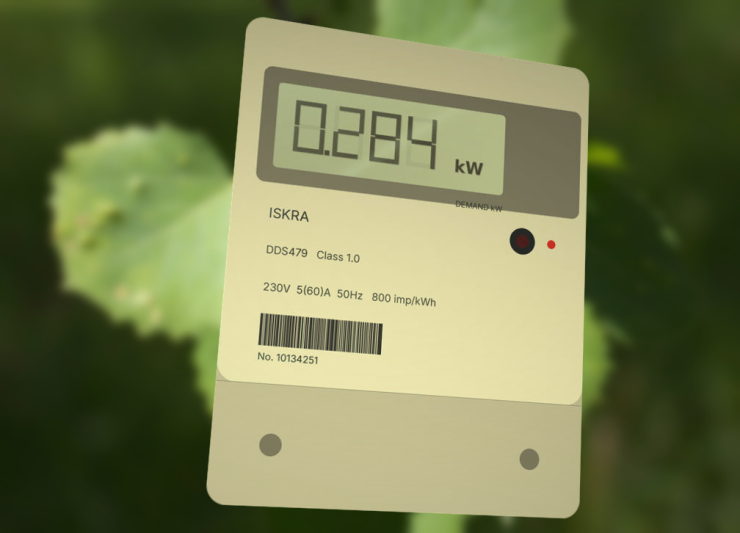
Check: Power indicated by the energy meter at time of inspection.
0.284 kW
